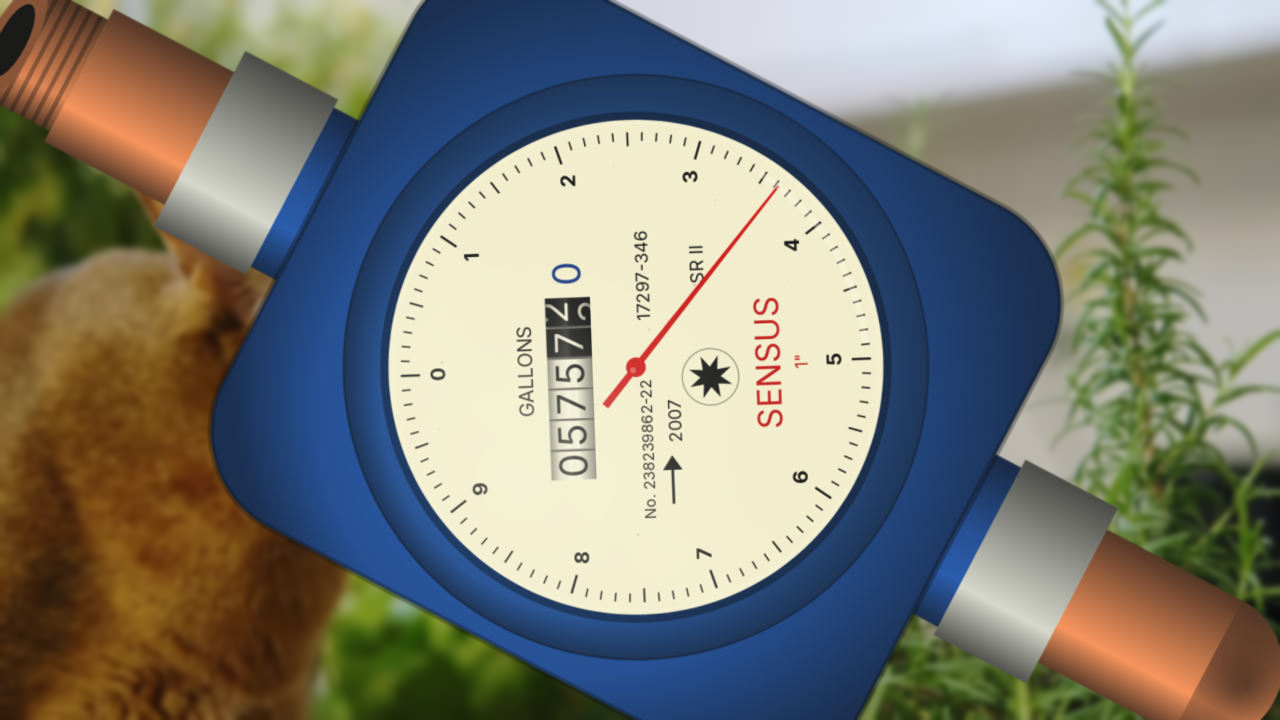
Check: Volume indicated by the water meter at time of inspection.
575723.6 gal
